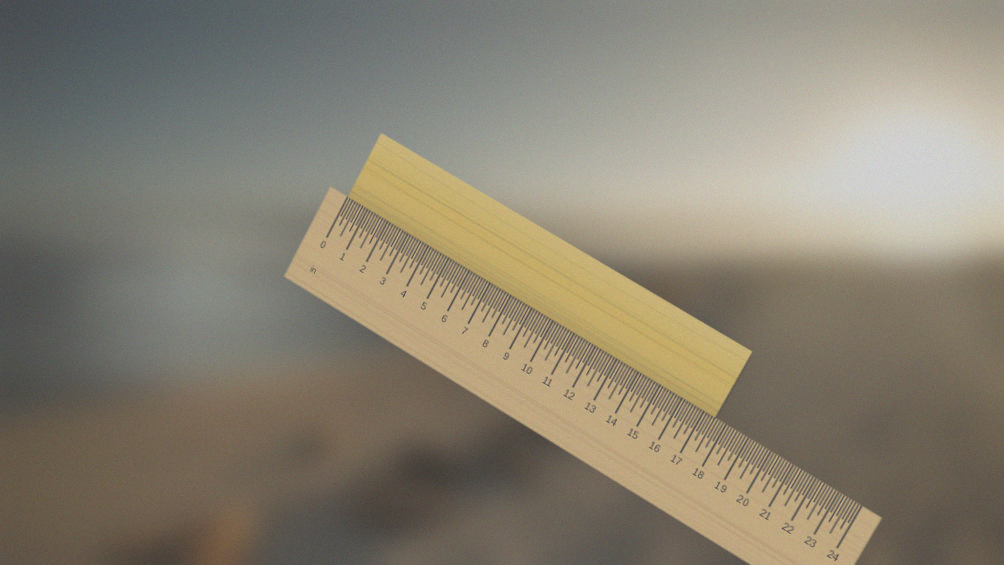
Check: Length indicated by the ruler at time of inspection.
17.5 in
